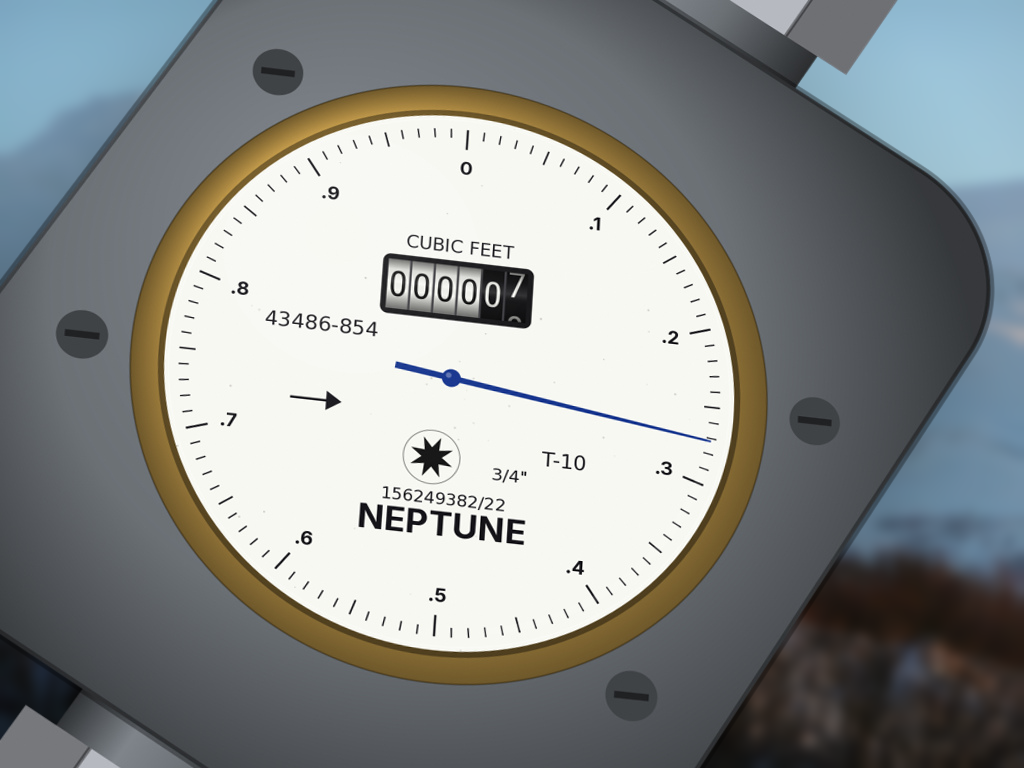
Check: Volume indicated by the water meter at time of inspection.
7.27 ft³
